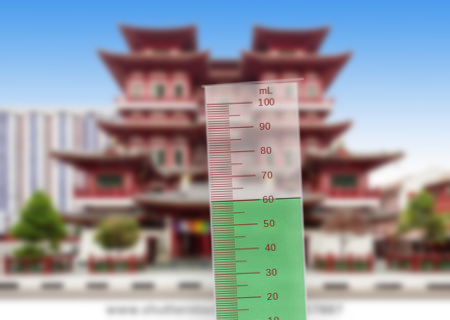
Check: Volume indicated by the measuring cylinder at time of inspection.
60 mL
